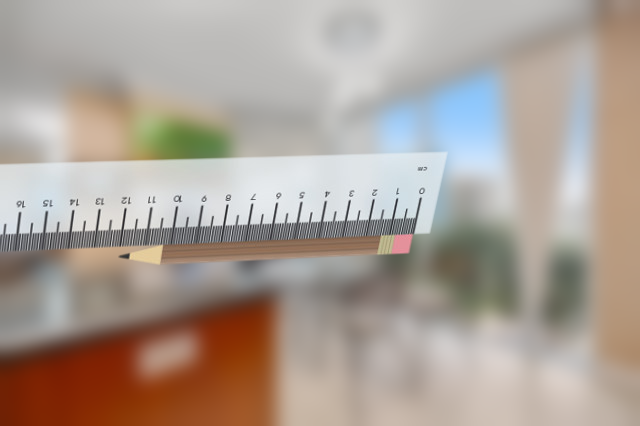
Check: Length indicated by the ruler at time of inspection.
12 cm
